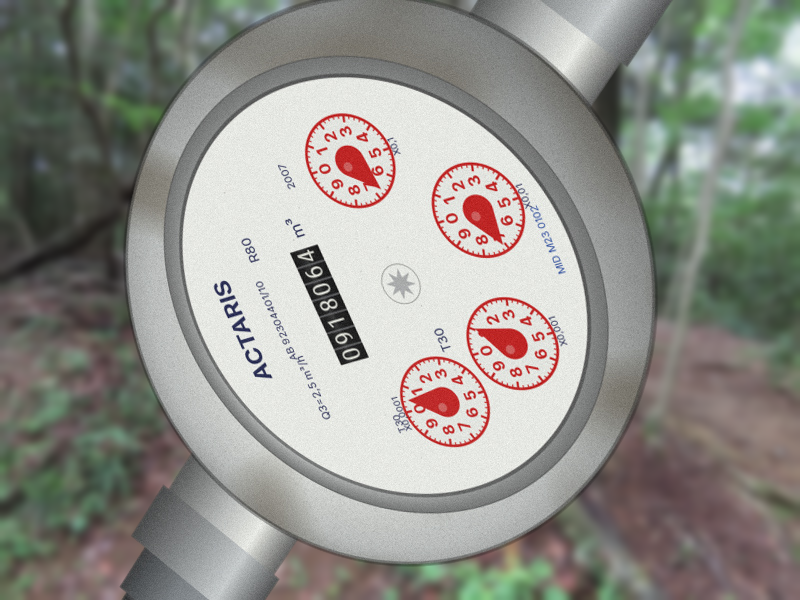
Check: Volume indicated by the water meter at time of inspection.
918064.6710 m³
